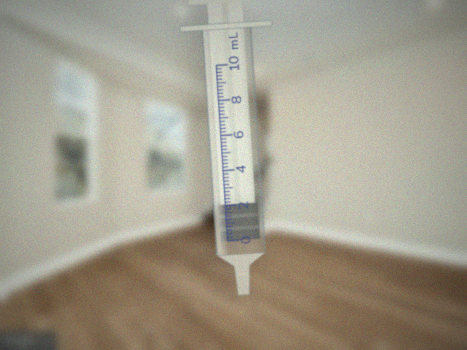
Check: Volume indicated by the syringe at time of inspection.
0 mL
